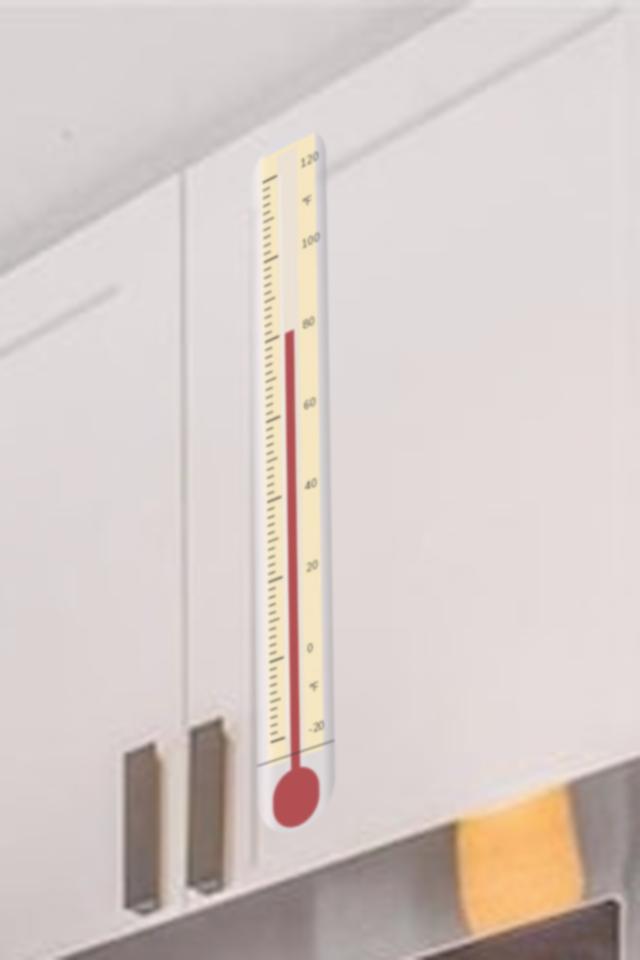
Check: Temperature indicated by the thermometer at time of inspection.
80 °F
